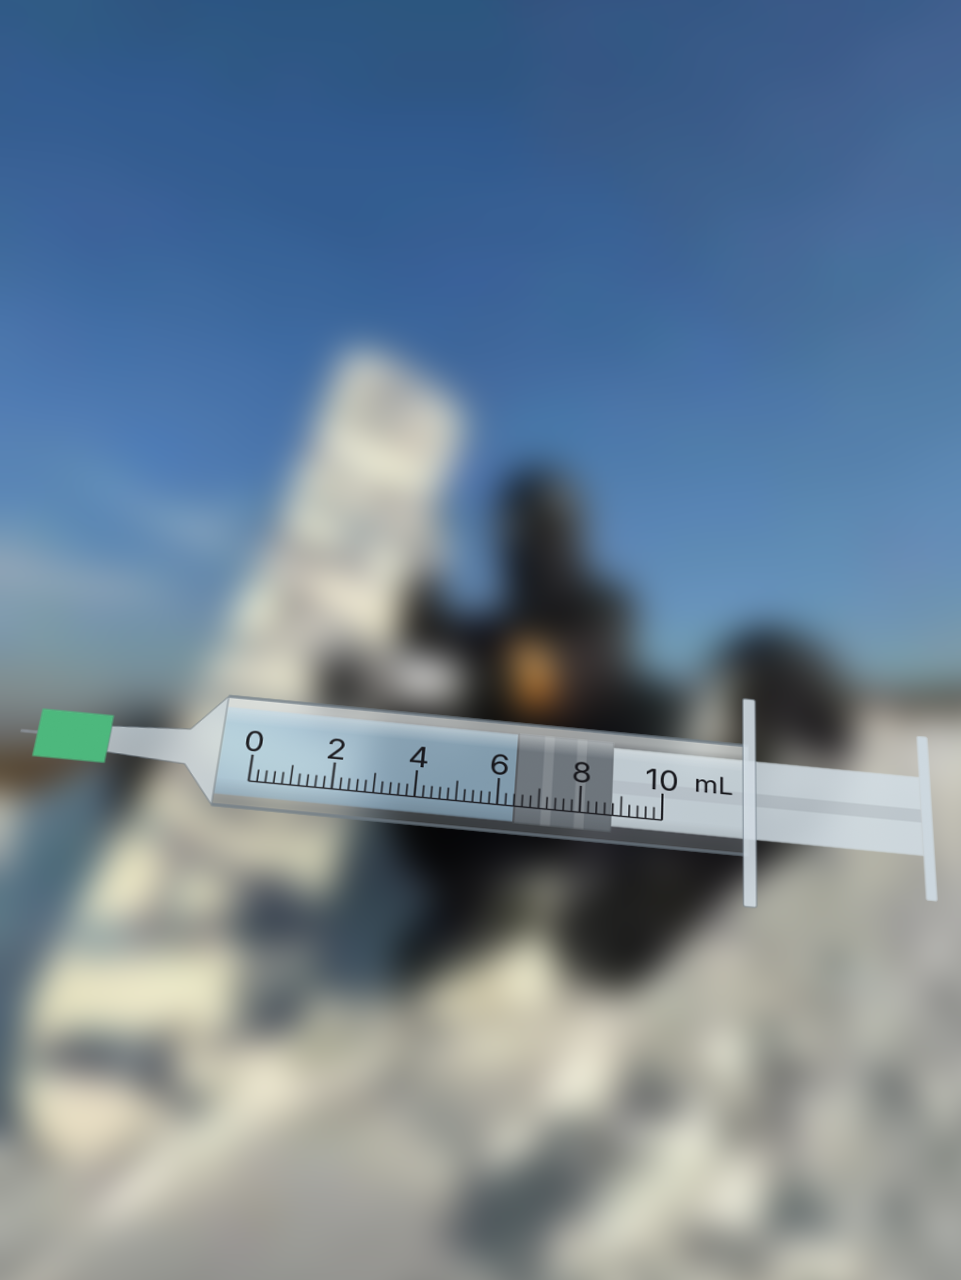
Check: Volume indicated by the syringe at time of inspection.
6.4 mL
